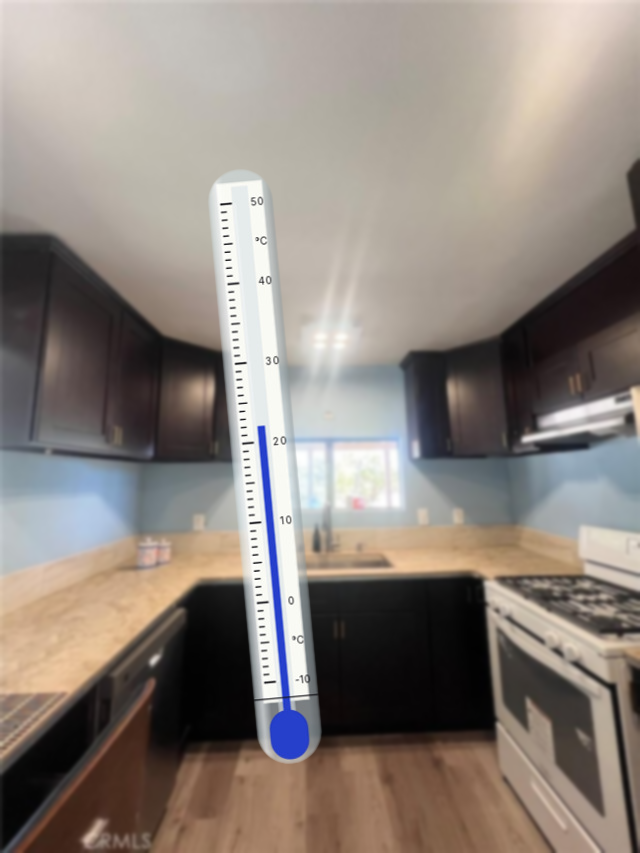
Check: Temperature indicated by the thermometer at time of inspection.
22 °C
